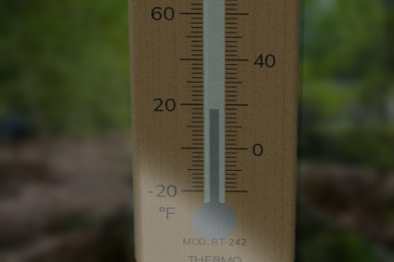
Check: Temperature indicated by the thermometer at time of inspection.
18 °F
